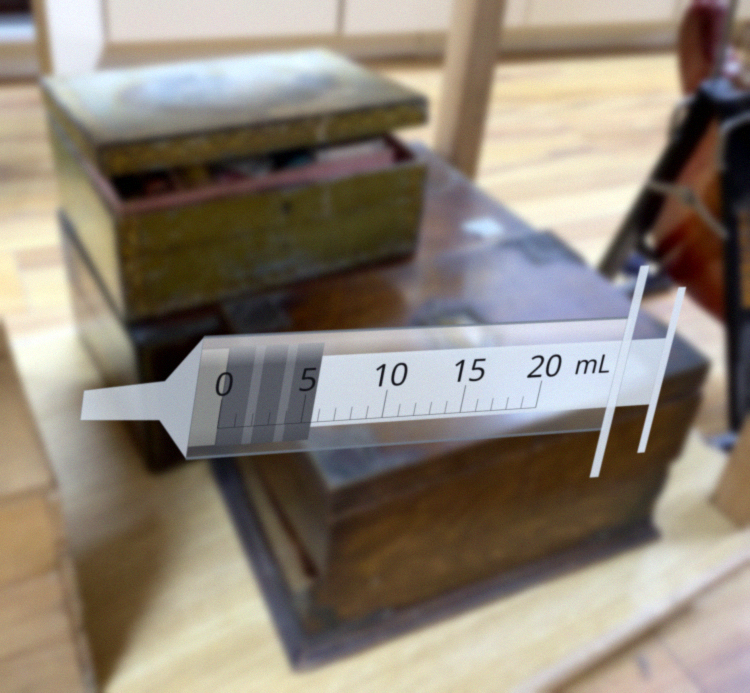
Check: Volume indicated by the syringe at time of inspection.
0 mL
